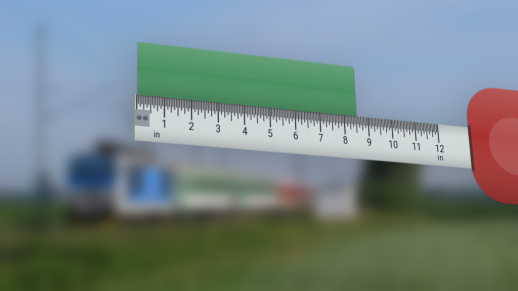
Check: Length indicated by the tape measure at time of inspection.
8.5 in
